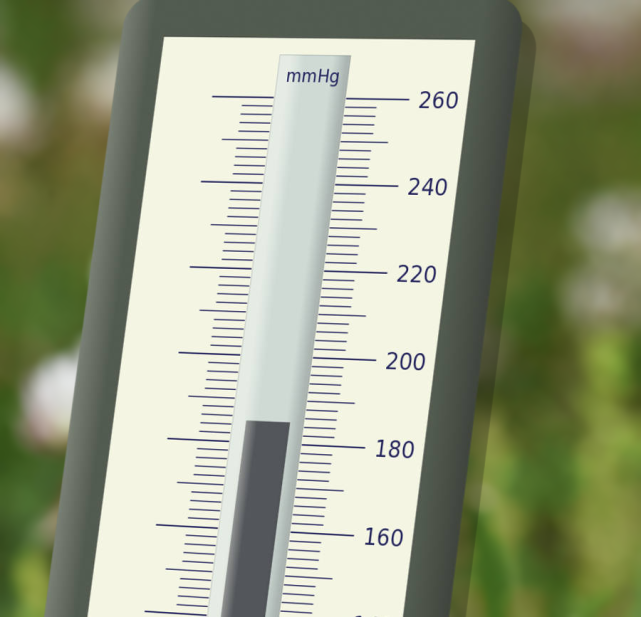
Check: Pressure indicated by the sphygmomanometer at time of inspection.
185 mmHg
